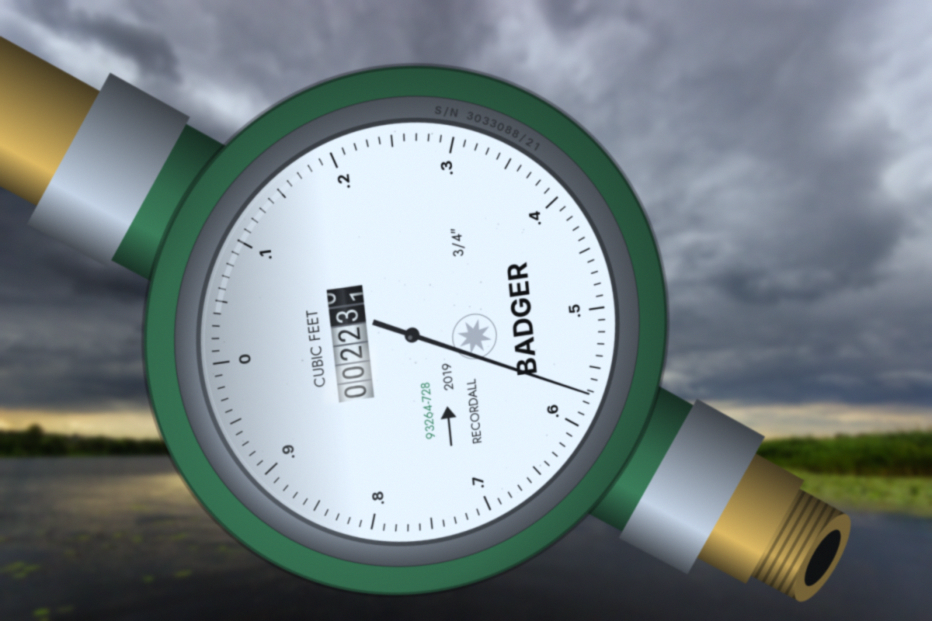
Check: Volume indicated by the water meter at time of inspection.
2230.57 ft³
